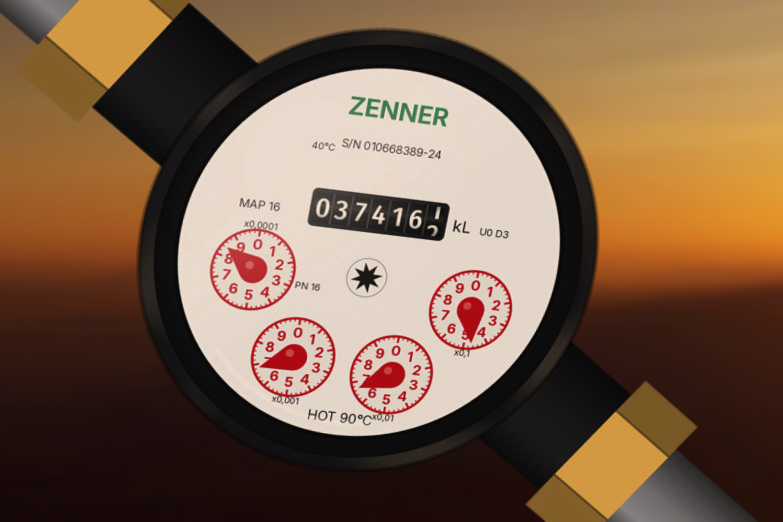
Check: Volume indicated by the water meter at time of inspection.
374161.4668 kL
